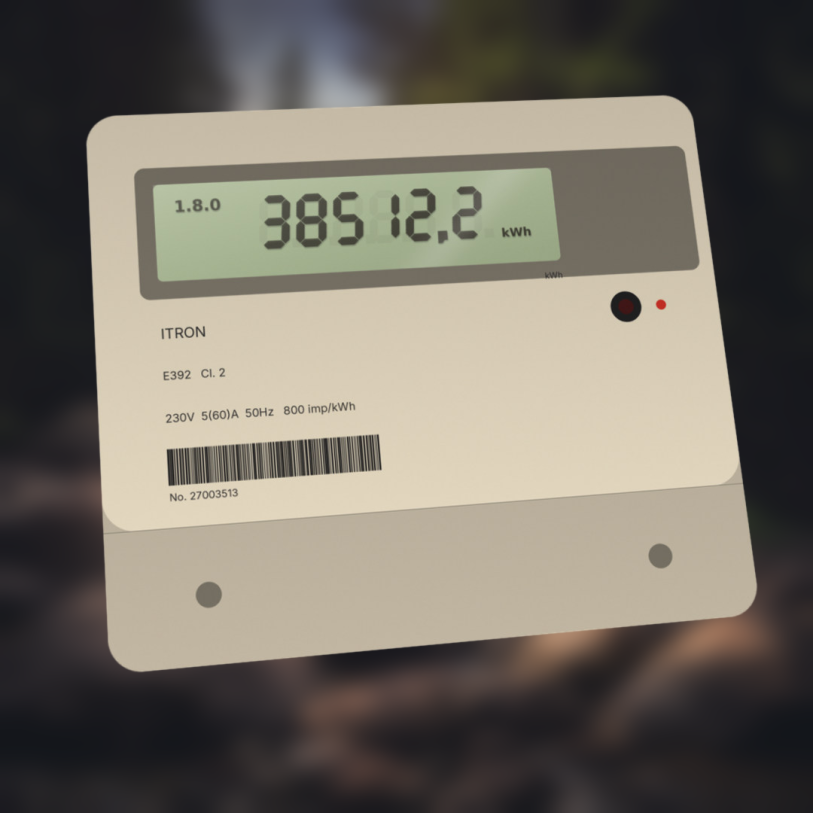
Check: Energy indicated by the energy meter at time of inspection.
38512.2 kWh
